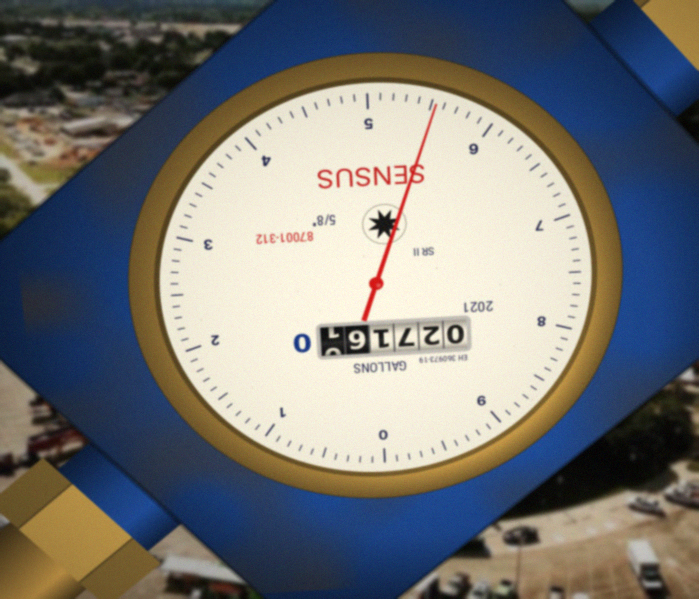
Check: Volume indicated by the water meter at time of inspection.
271605.5 gal
